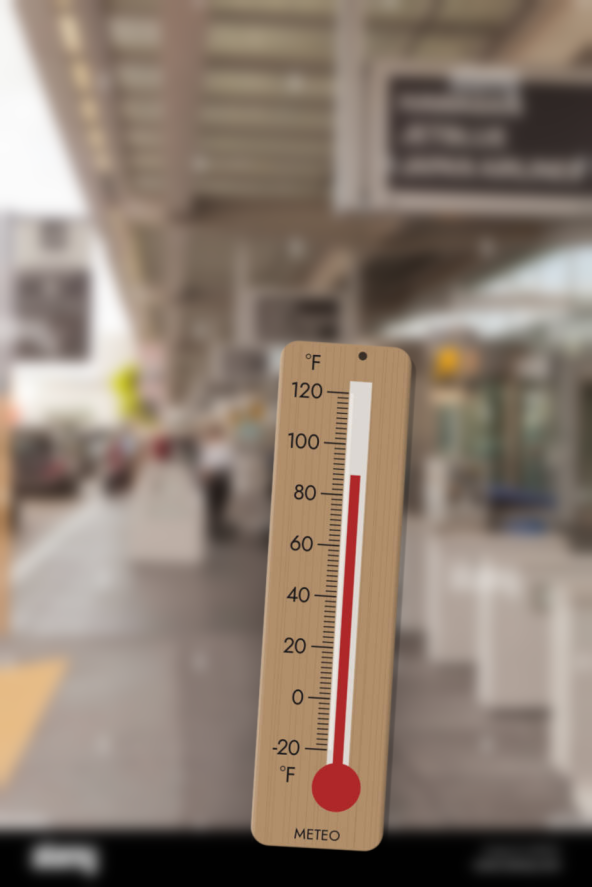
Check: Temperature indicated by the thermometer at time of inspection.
88 °F
